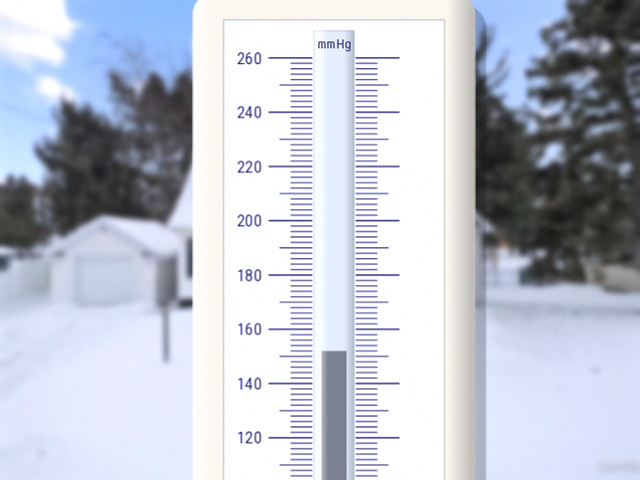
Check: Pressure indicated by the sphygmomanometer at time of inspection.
152 mmHg
